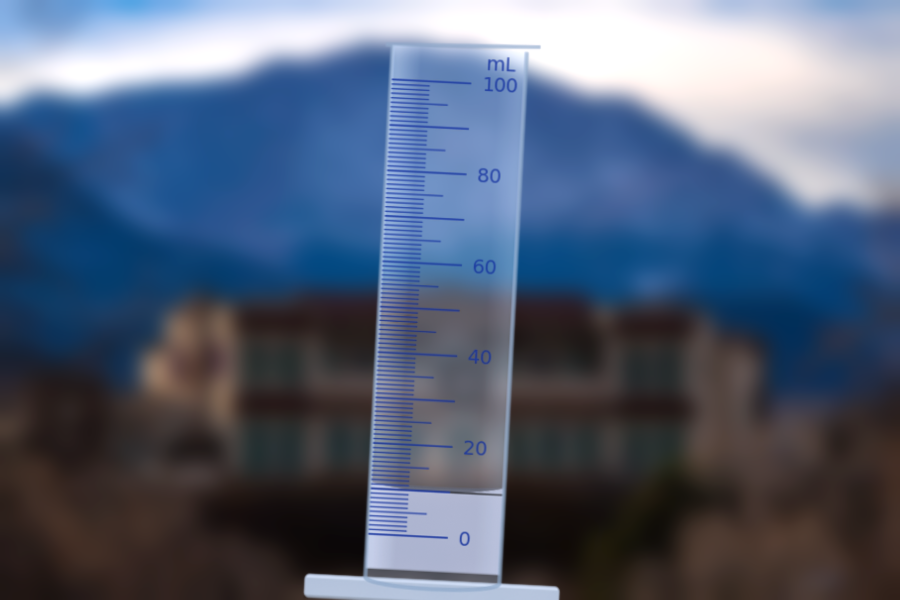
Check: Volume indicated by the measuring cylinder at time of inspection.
10 mL
